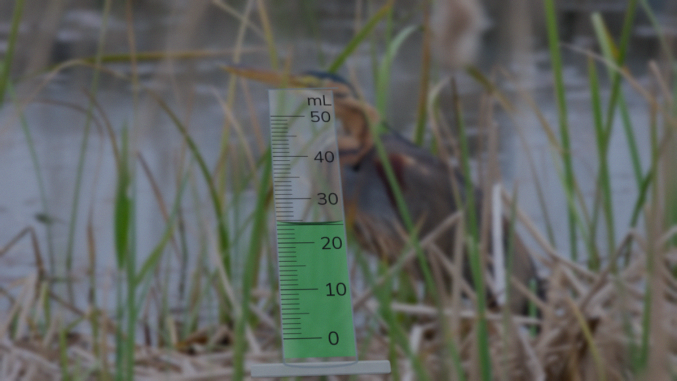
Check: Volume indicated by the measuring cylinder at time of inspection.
24 mL
